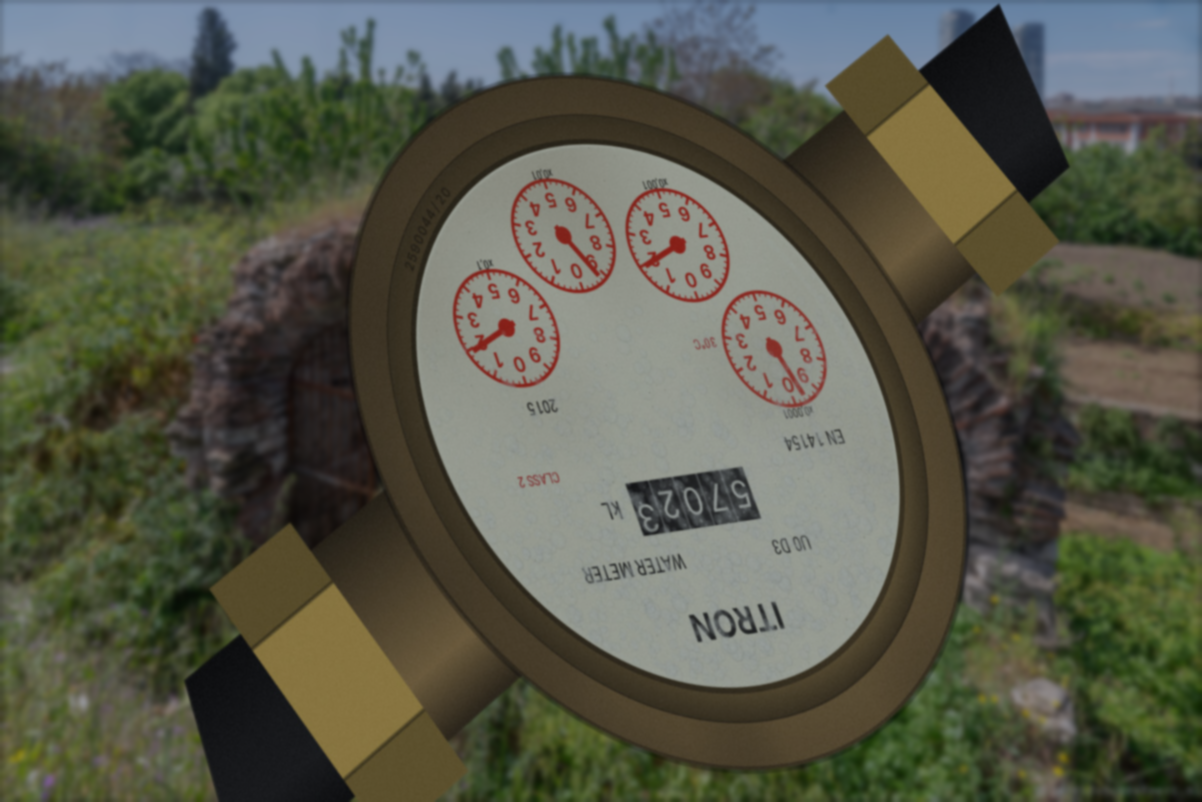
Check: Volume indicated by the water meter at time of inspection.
57023.1919 kL
